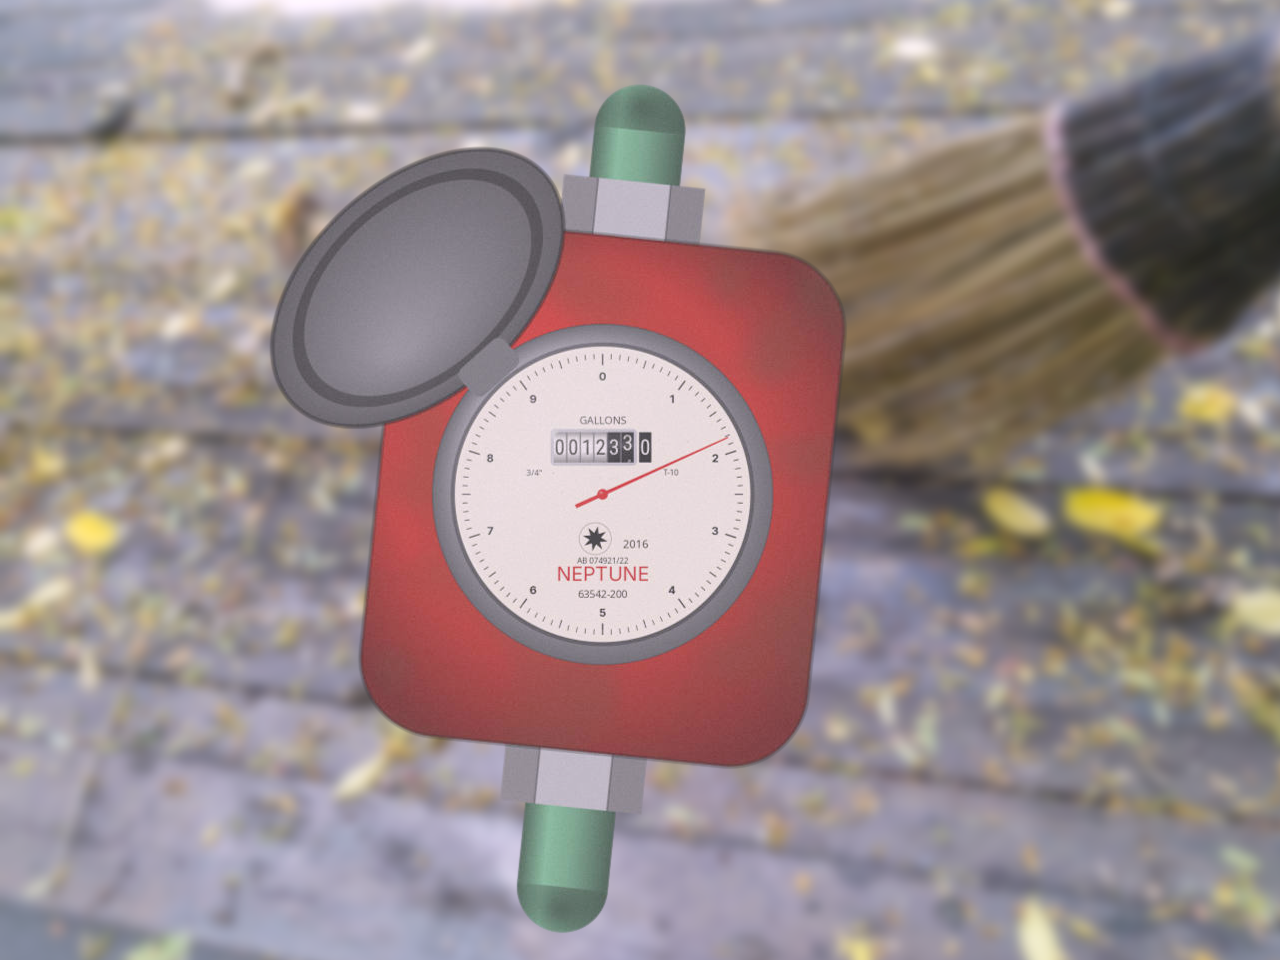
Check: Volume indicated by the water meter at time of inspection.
12331.8 gal
